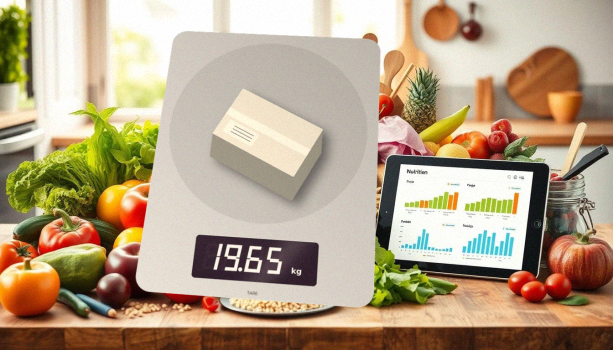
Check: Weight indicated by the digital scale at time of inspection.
19.65 kg
